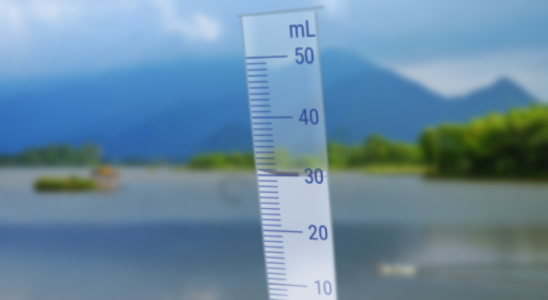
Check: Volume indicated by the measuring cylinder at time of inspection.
30 mL
